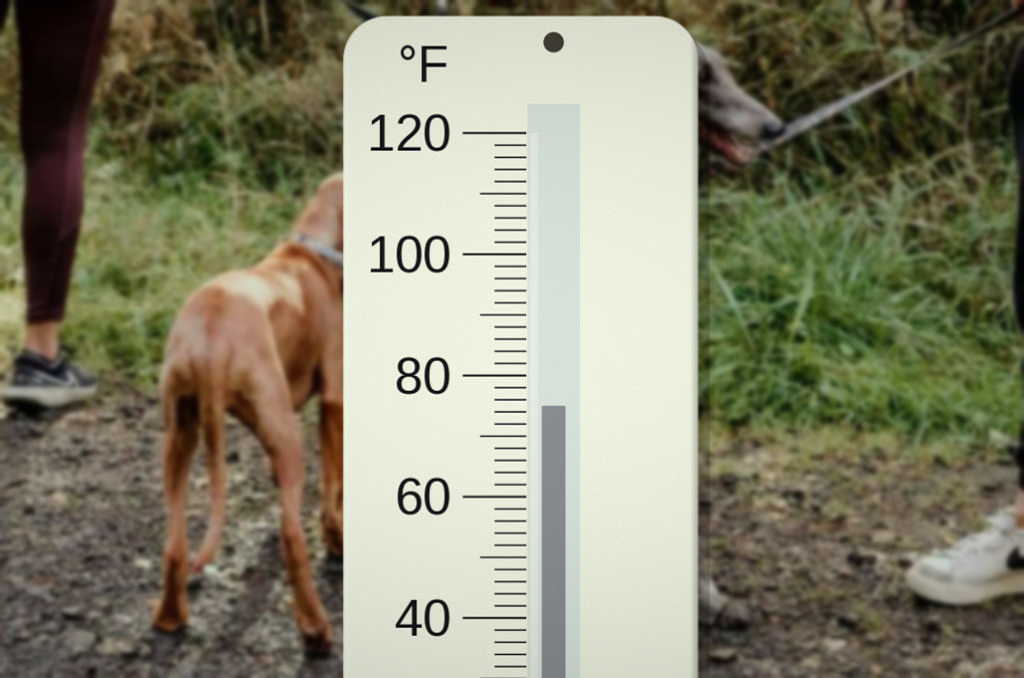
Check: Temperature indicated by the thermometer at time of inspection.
75 °F
